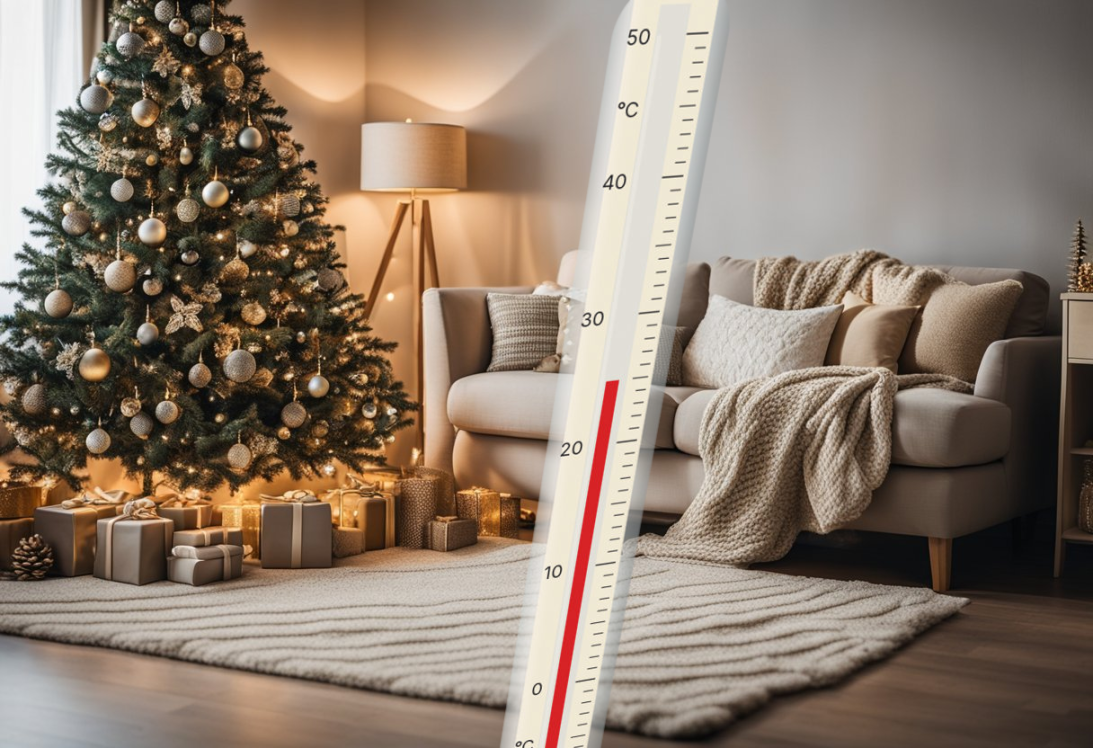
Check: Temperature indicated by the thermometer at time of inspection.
25 °C
